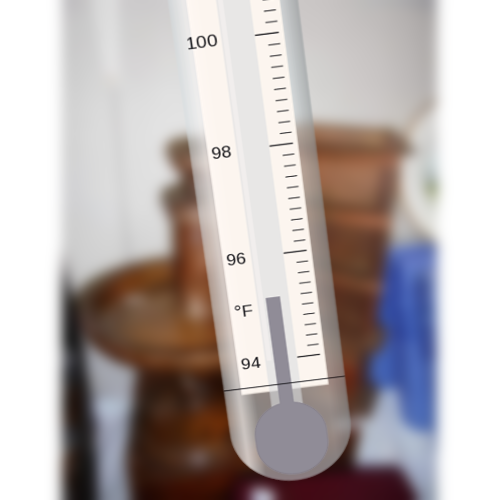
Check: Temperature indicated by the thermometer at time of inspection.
95.2 °F
